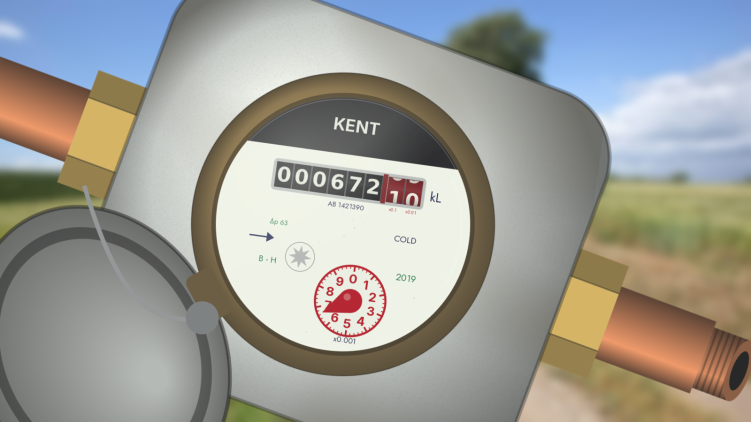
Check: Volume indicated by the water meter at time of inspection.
672.096 kL
